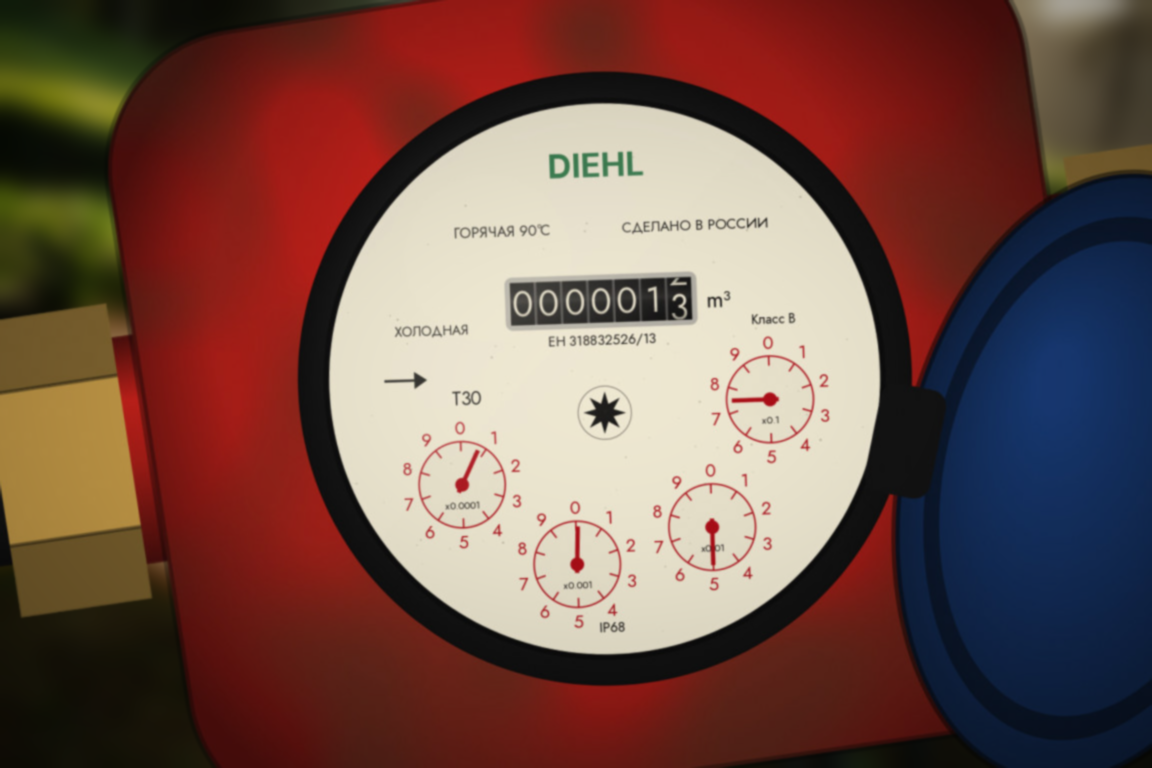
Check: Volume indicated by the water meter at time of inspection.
12.7500 m³
